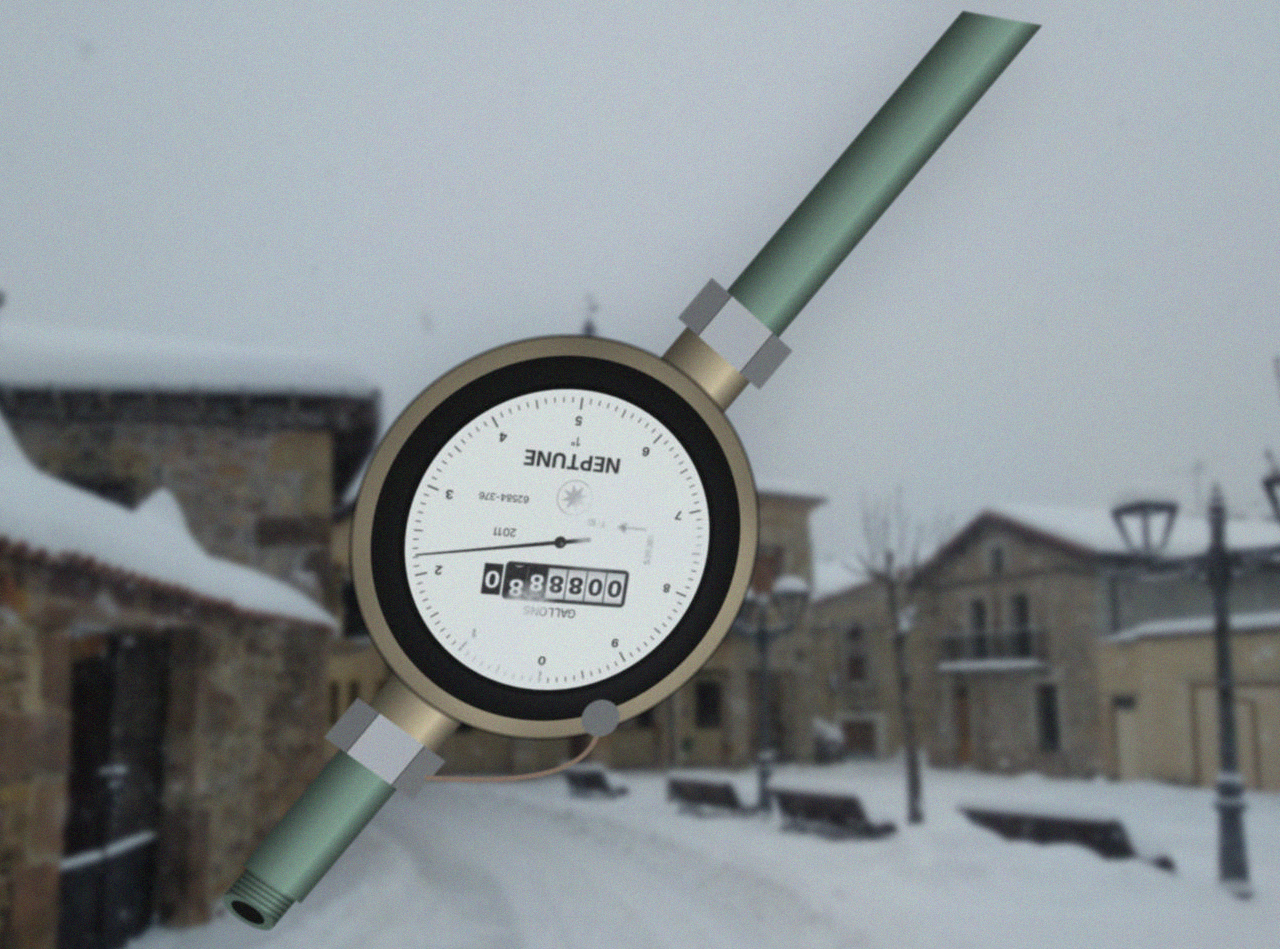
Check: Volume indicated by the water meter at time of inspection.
88882.2 gal
